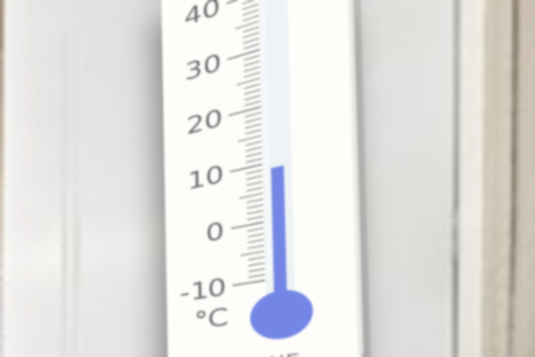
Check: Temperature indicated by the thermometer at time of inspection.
9 °C
